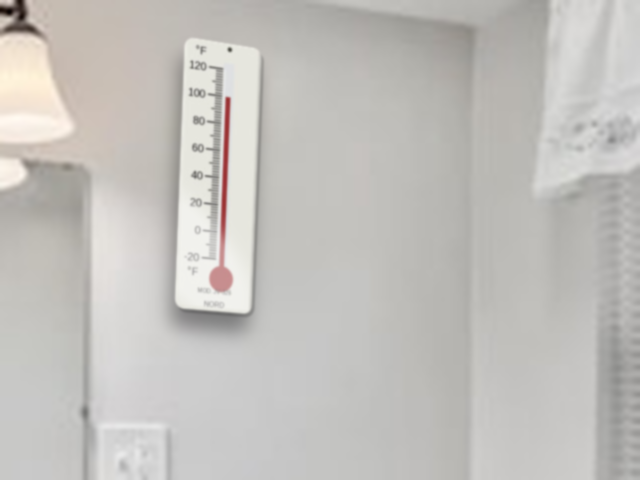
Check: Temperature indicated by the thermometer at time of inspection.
100 °F
